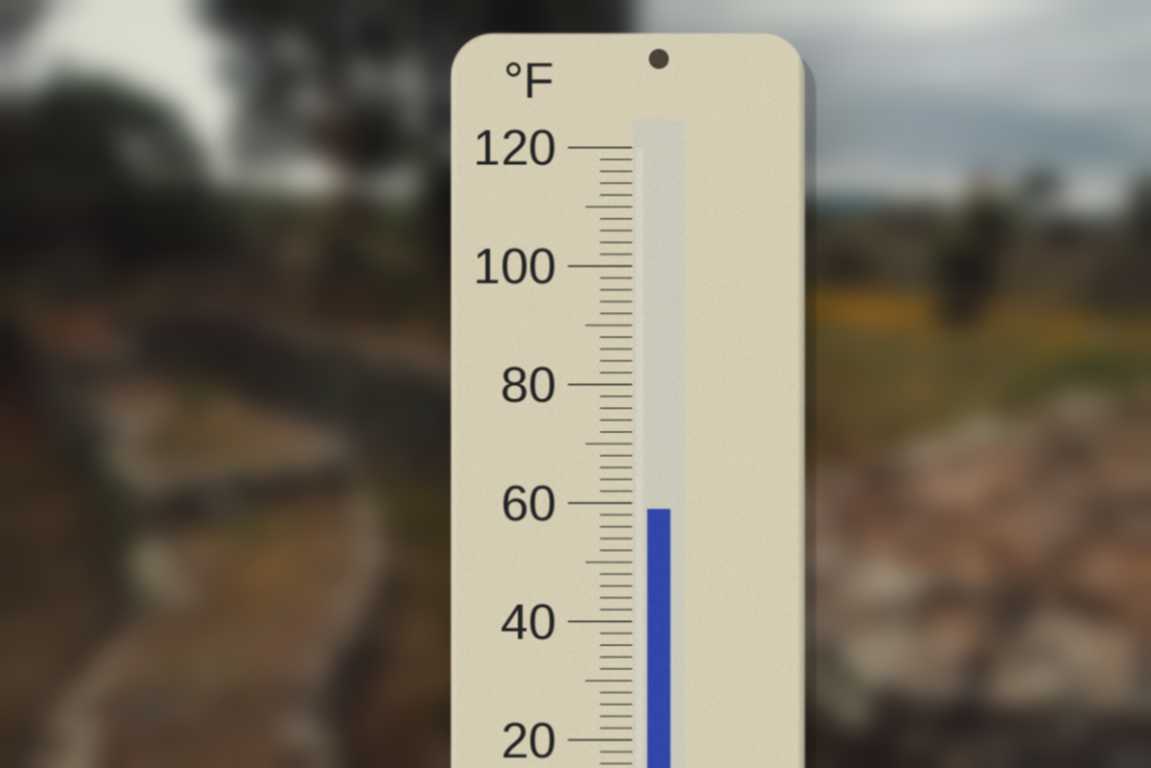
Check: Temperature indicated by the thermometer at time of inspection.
59 °F
